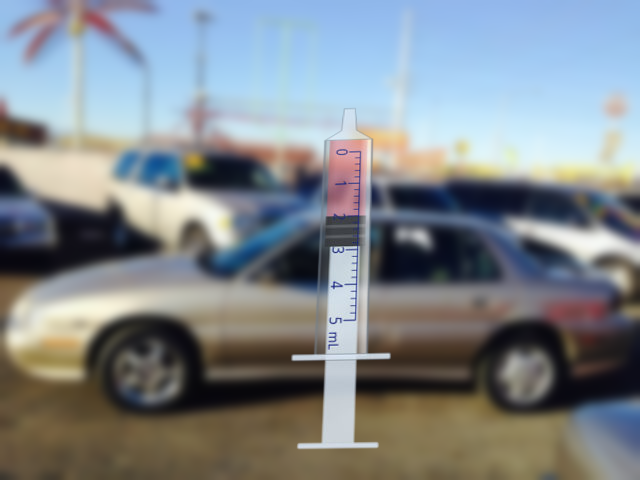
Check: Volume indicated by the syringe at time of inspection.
2 mL
